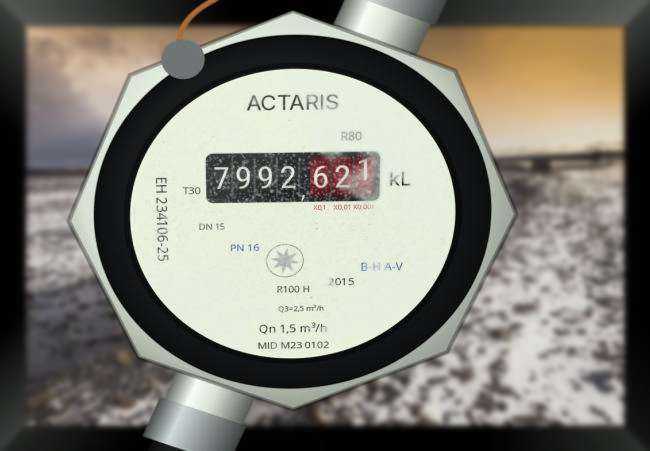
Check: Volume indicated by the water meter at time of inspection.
7992.621 kL
